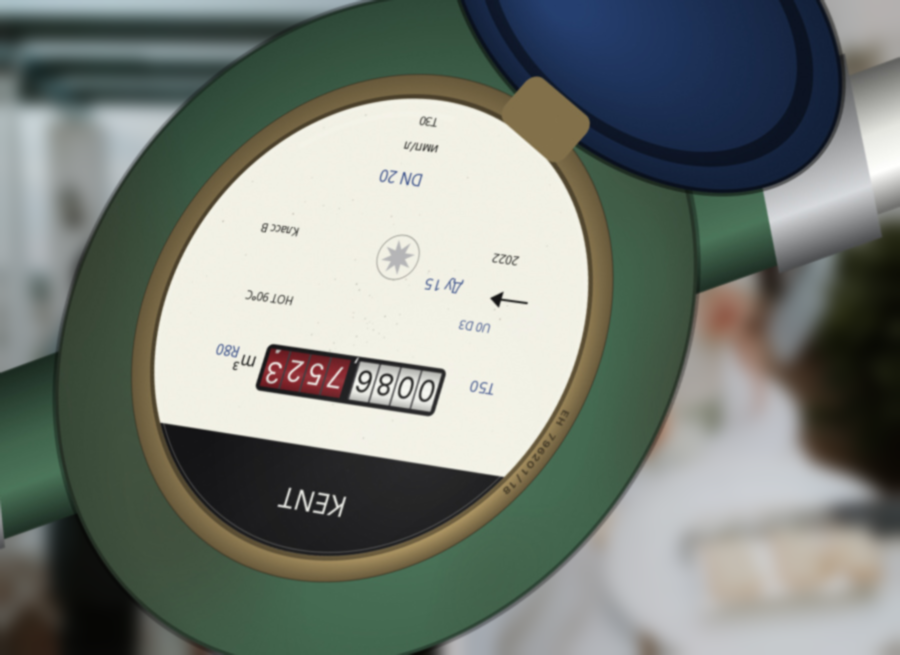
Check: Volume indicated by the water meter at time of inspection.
86.7523 m³
